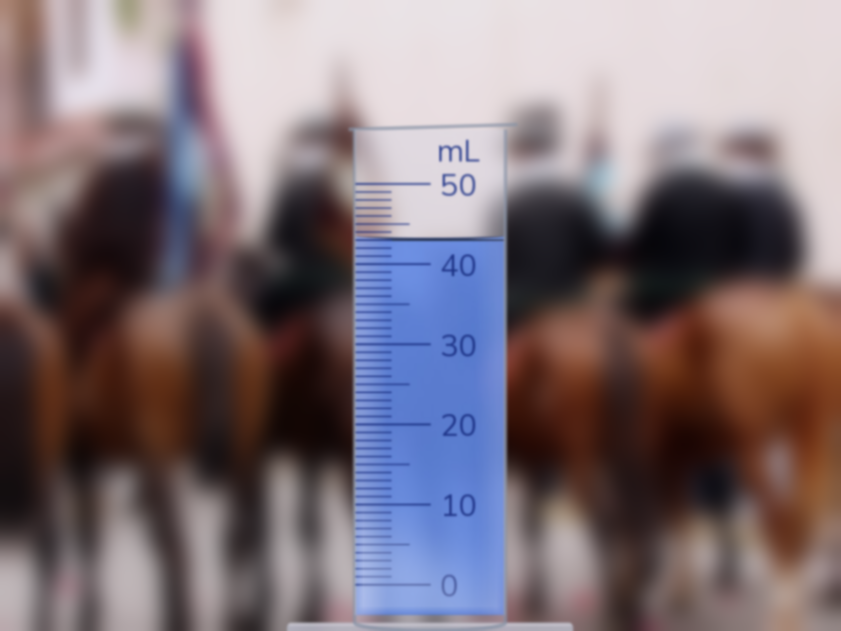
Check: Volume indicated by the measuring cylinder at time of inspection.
43 mL
